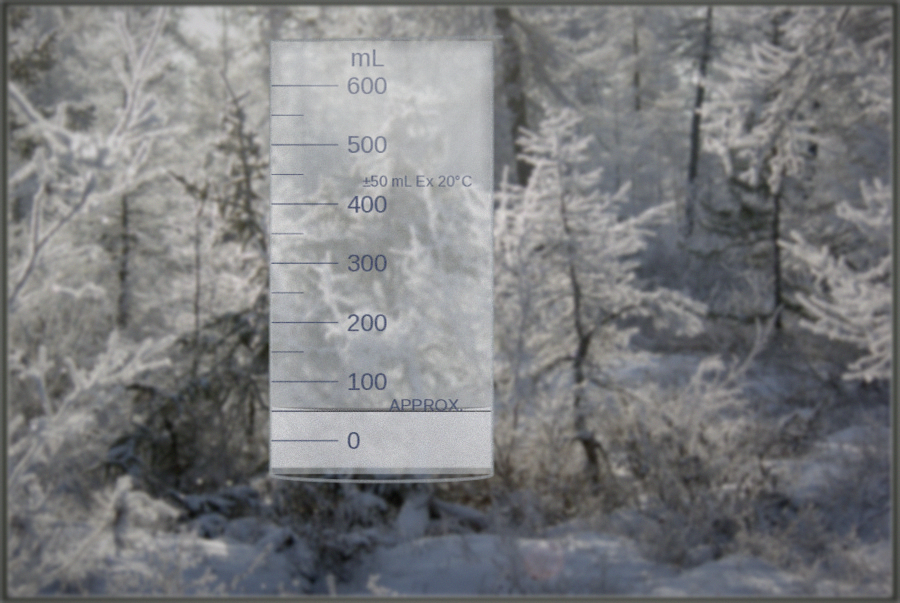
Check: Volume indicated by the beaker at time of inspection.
50 mL
